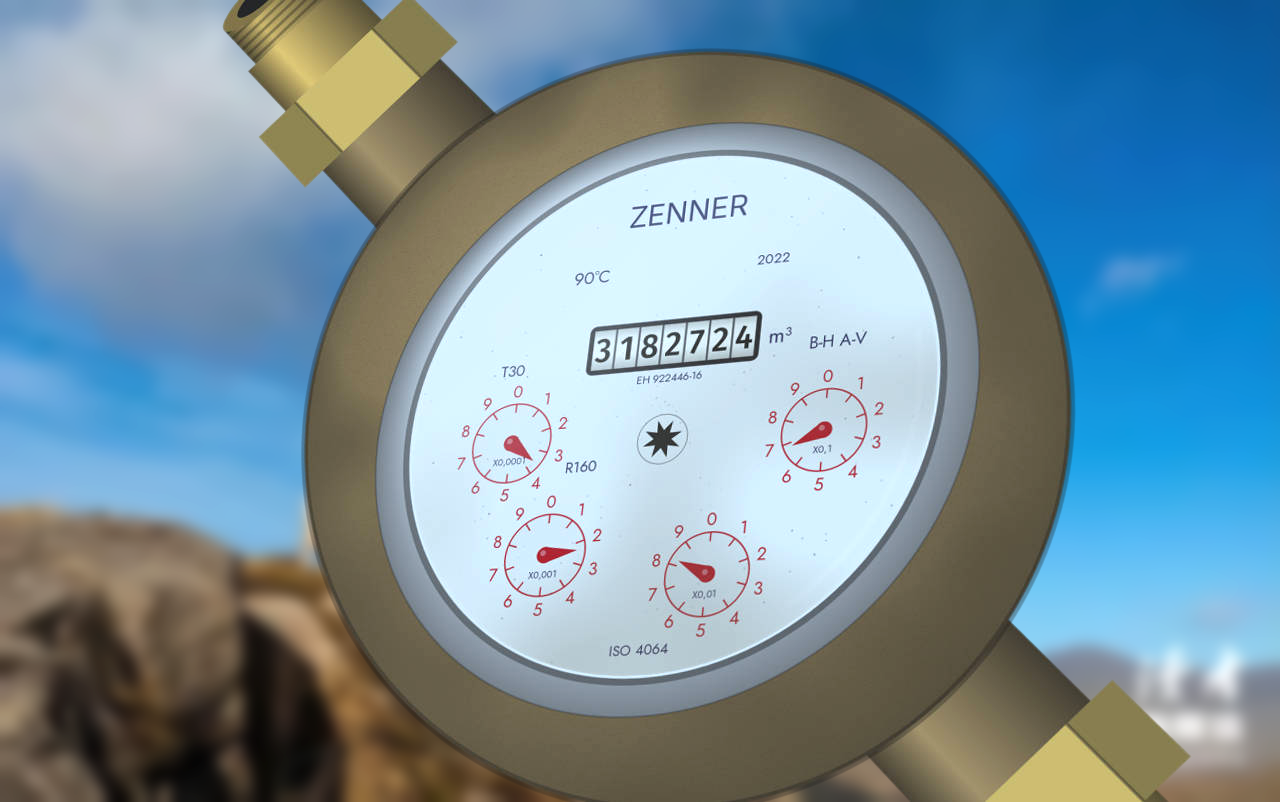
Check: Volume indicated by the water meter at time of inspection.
3182724.6823 m³
